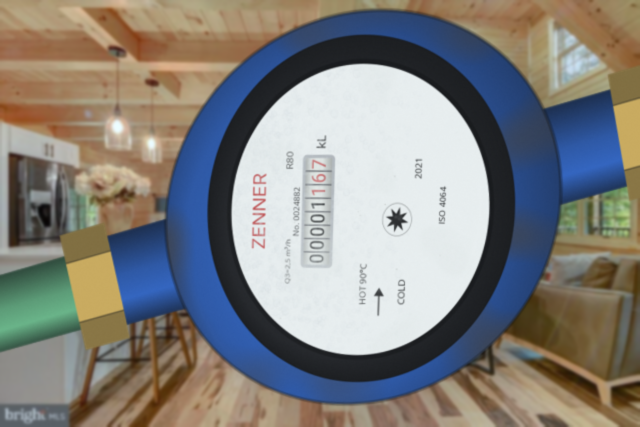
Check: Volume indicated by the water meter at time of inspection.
1.167 kL
